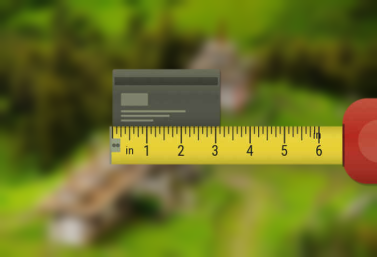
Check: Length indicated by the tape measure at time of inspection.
3.125 in
